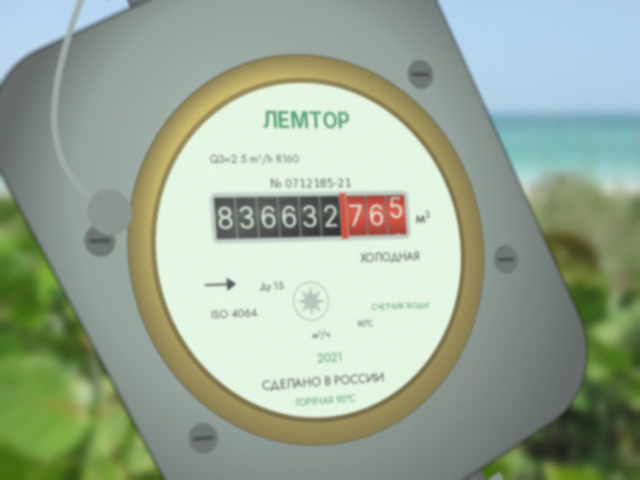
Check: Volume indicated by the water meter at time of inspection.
836632.765 m³
